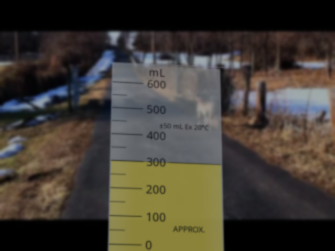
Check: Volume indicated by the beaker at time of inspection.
300 mL
